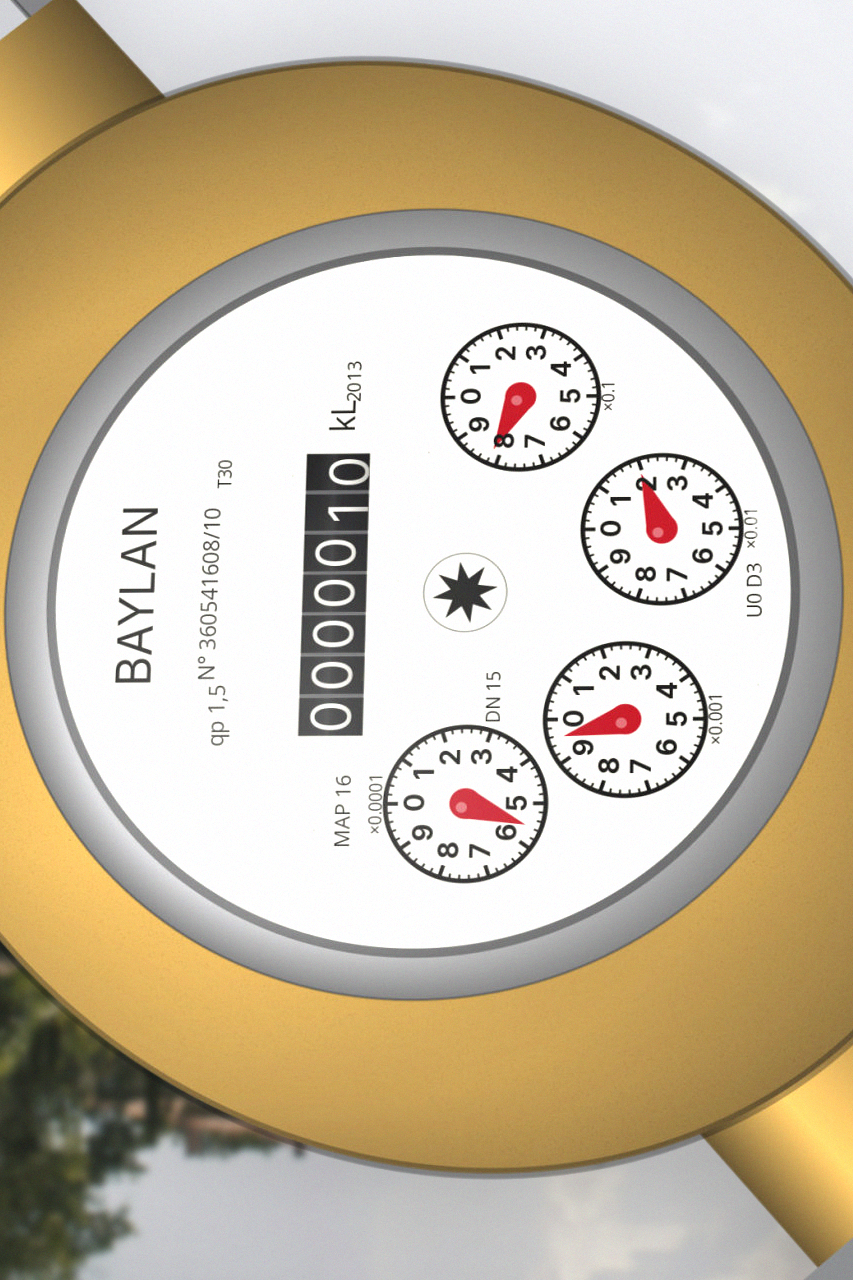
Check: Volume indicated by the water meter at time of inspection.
9.8195 kL
